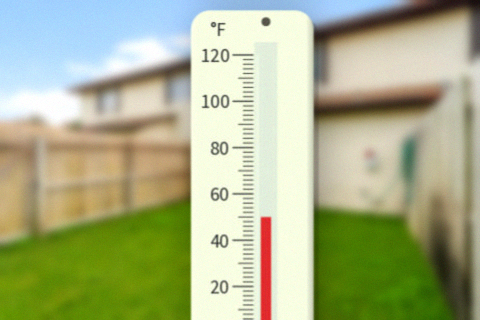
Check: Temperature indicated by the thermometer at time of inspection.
50 °F
